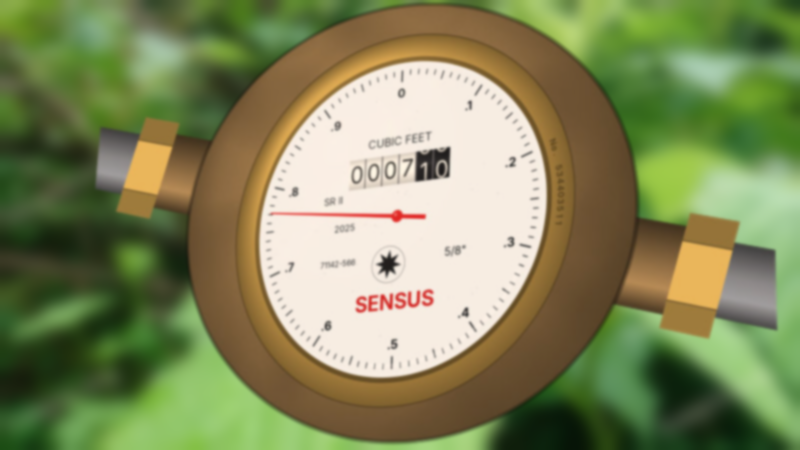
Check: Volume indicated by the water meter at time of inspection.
709.77 ft³
